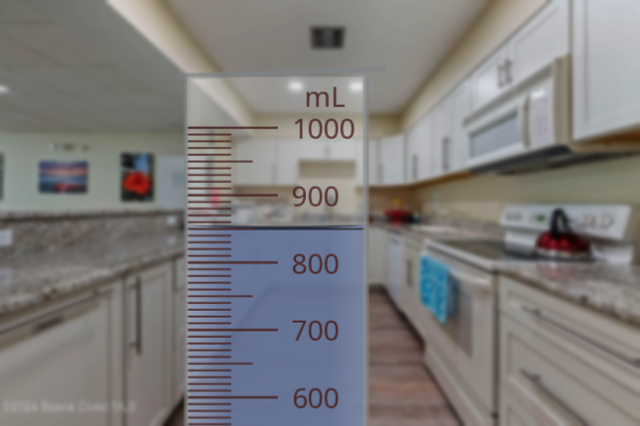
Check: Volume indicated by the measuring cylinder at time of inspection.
850 mL
